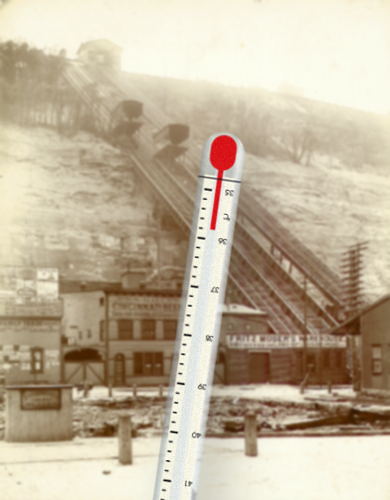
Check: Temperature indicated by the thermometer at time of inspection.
35.8 °C
